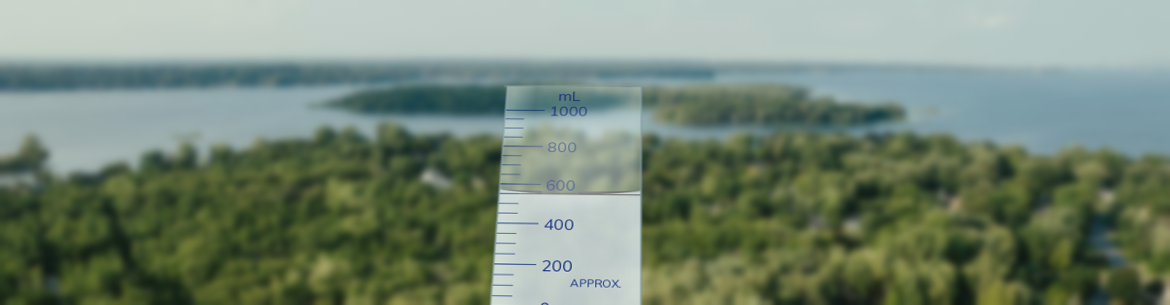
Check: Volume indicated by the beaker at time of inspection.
550 mL
